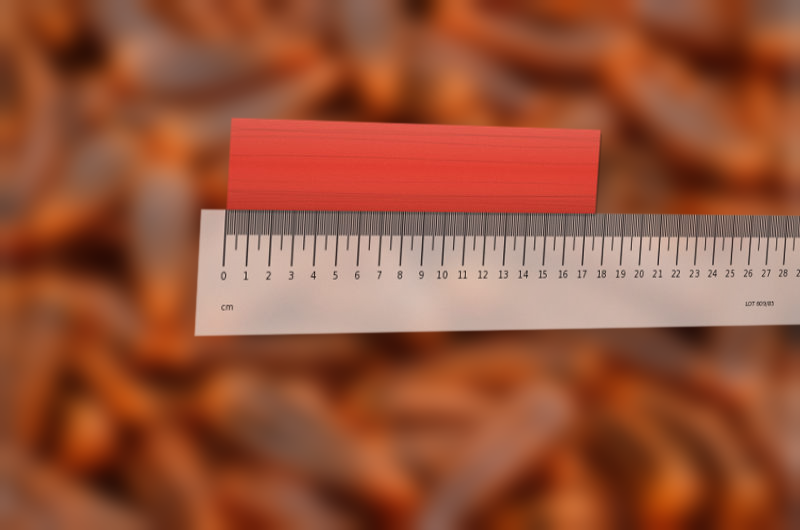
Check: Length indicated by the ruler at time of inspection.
17.5 cm
